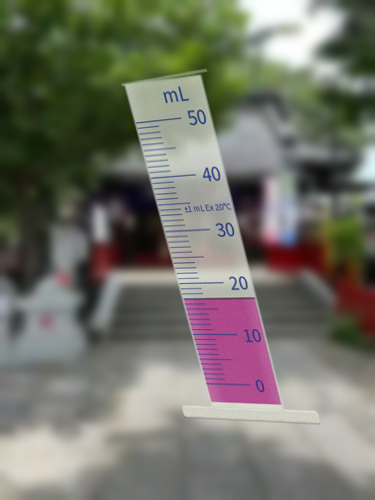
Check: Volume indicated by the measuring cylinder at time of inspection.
17 mL
